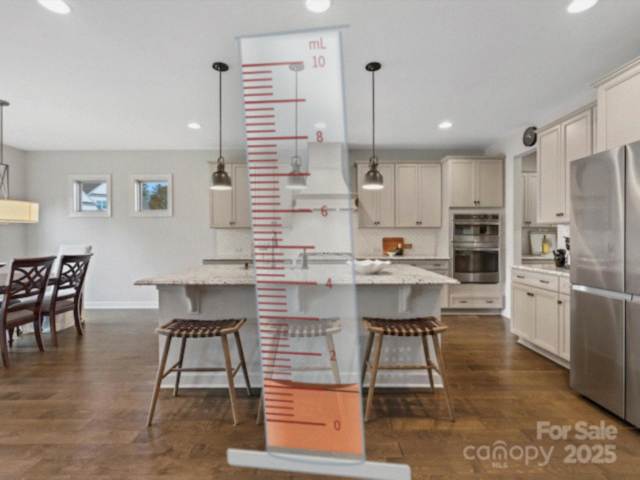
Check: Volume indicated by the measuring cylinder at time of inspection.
1 mL
